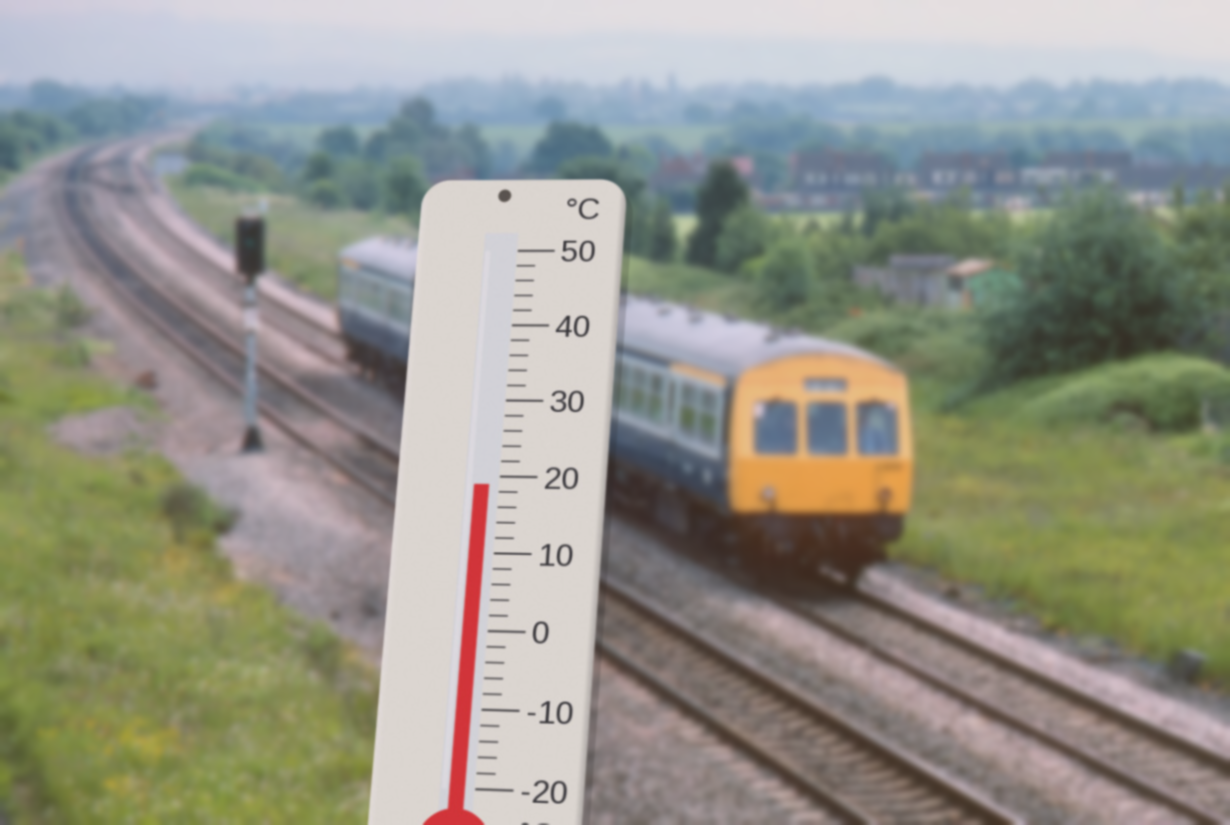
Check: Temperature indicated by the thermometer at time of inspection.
19 °C
